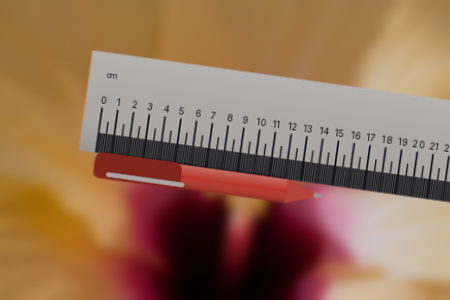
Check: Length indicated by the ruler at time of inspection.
14.5 cm
